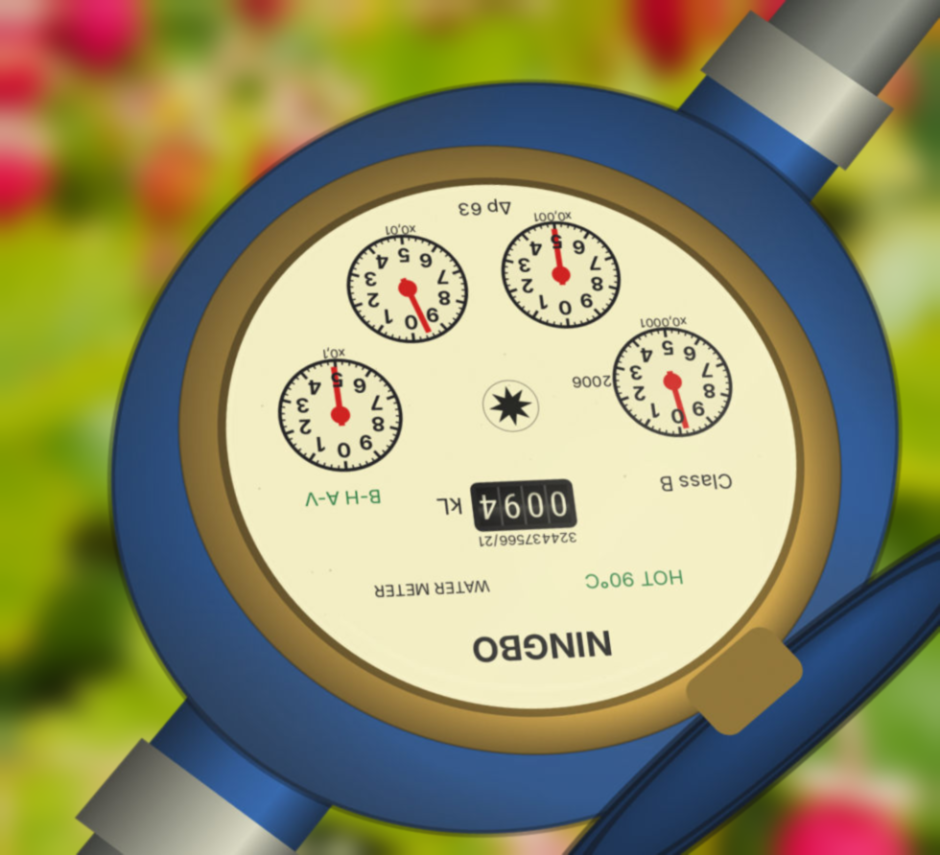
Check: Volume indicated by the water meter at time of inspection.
94.4949 kL
